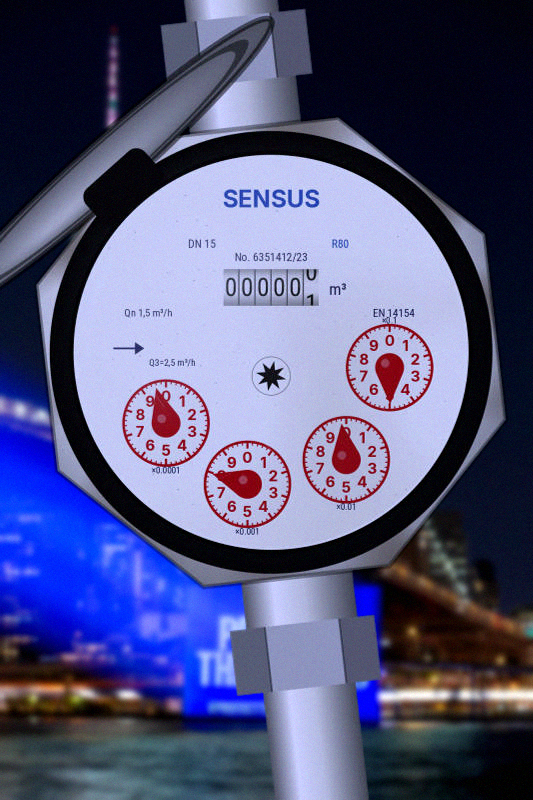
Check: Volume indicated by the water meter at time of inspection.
0.4979 m³
